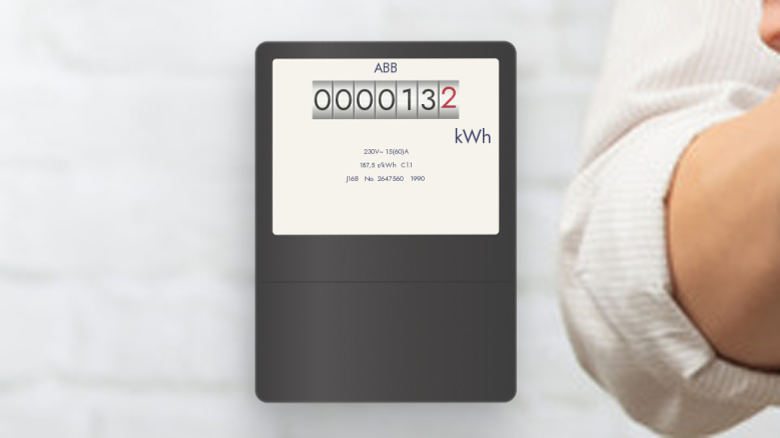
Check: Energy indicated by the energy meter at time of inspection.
13.2 kWh
